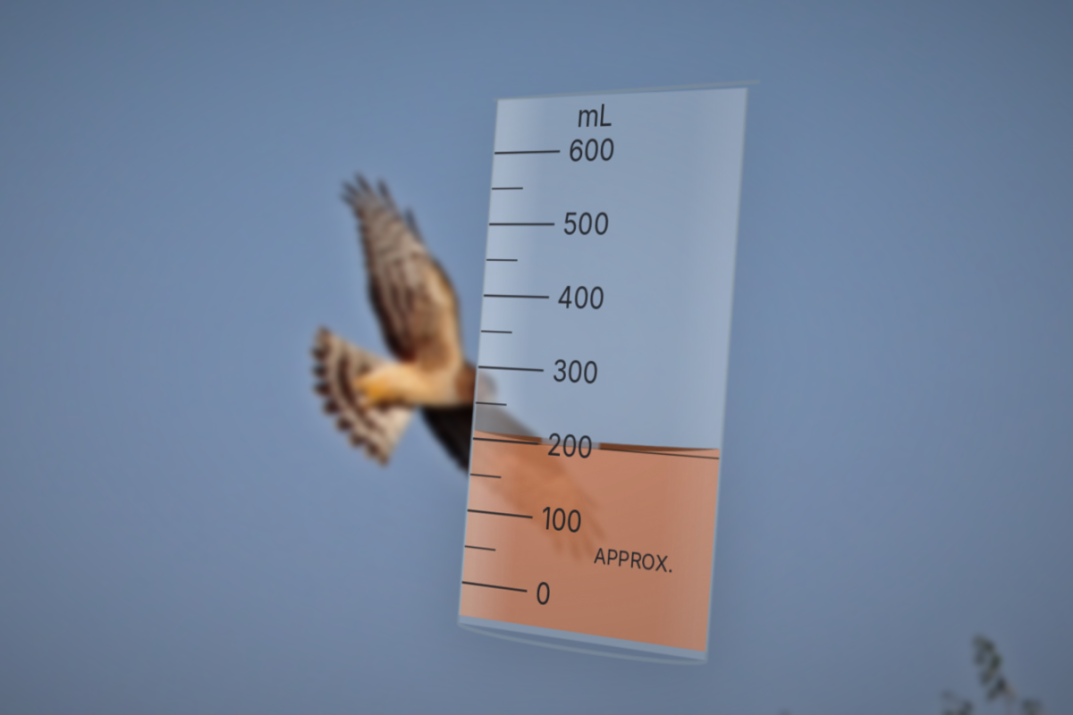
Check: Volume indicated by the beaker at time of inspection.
200 mL
